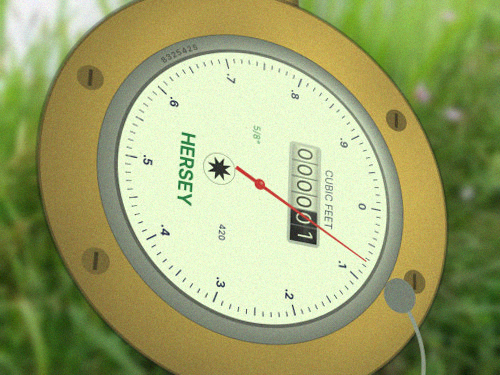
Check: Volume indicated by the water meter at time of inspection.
1.07 ft³
